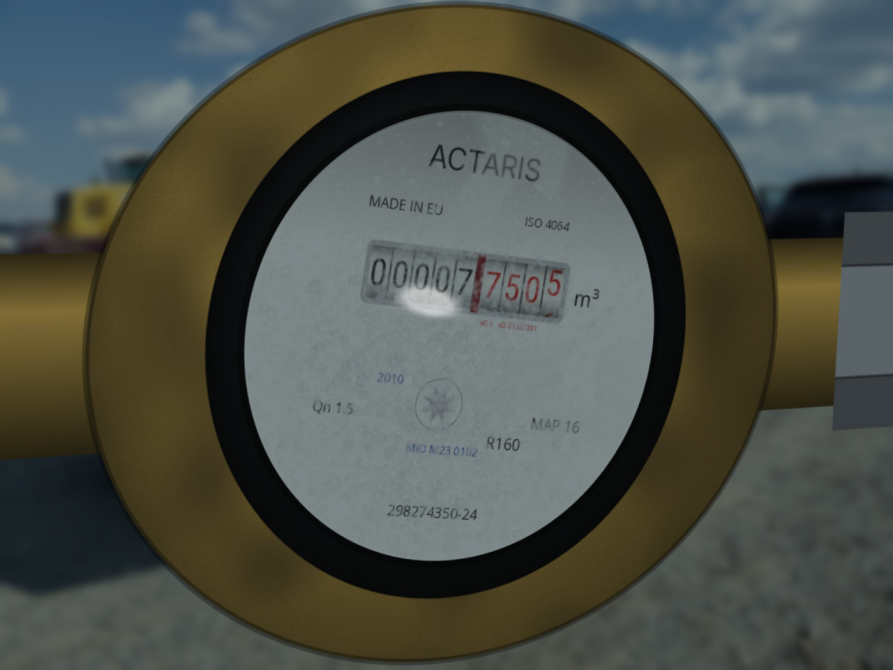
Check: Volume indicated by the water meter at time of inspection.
7.7505 m³
